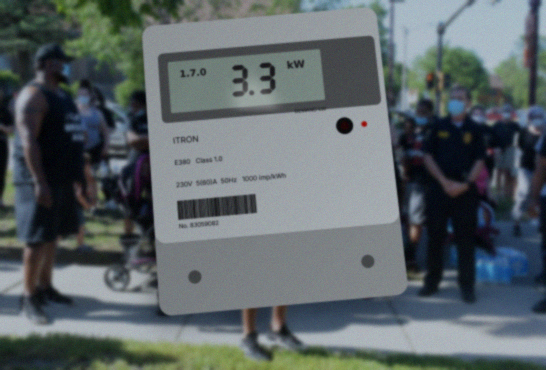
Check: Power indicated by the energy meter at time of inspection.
3.3 kW
